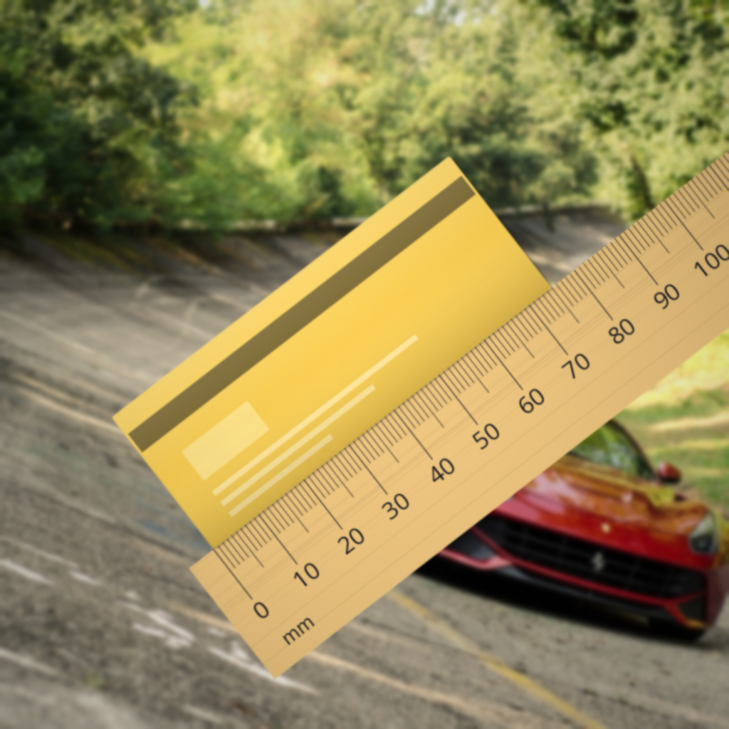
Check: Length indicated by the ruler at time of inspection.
75 mm
